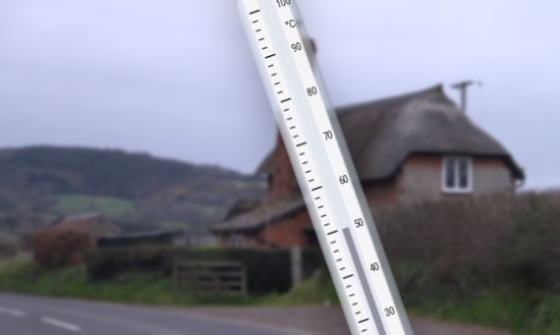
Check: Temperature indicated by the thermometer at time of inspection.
50 °C
